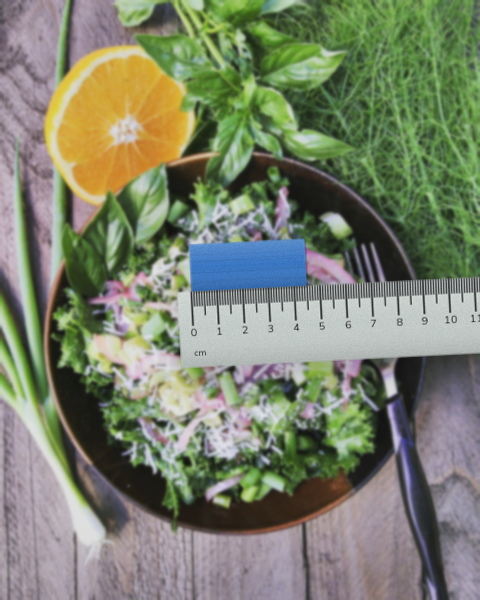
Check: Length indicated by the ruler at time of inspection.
4.5 cm
